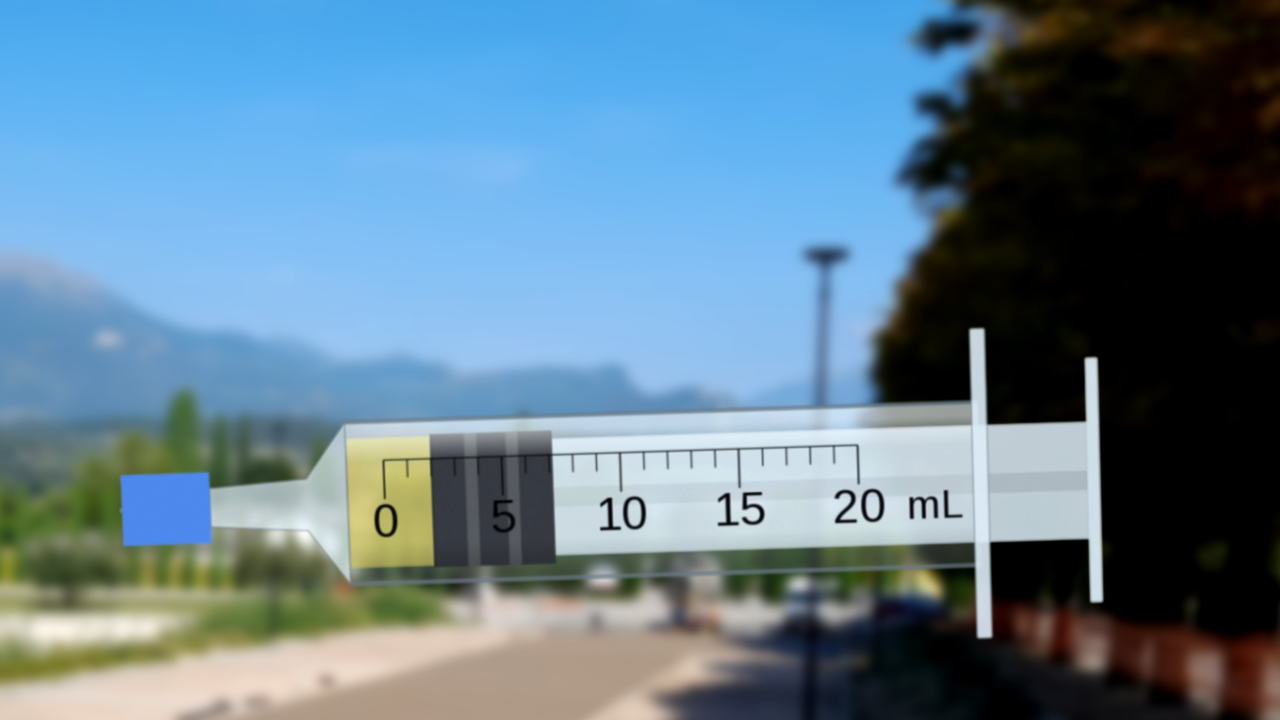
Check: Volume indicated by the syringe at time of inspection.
2 mL
